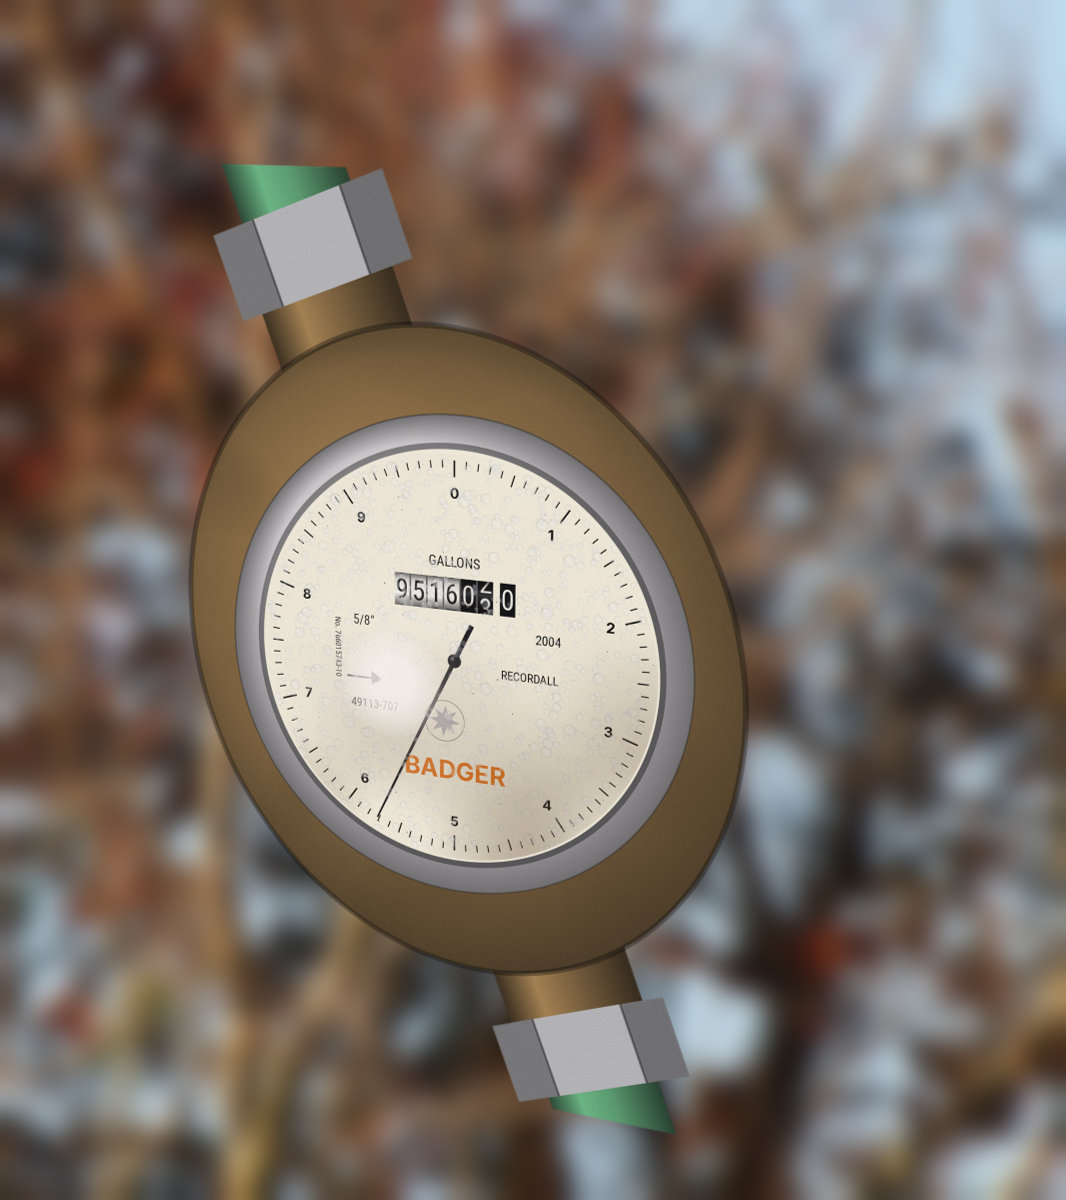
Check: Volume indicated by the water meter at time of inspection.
9516025.7 gal
